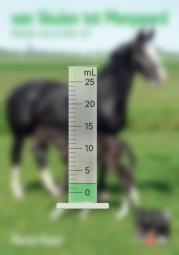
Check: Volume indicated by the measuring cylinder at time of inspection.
2 mL
